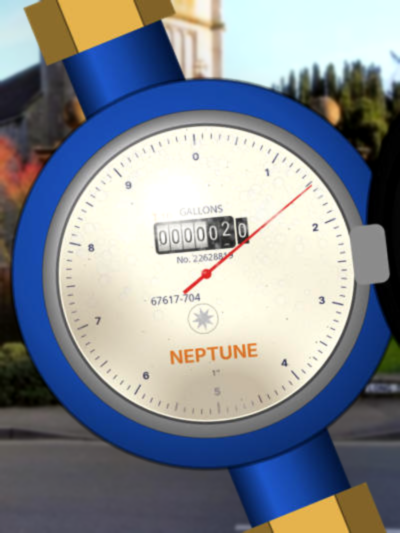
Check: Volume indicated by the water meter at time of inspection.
21.5 gal
